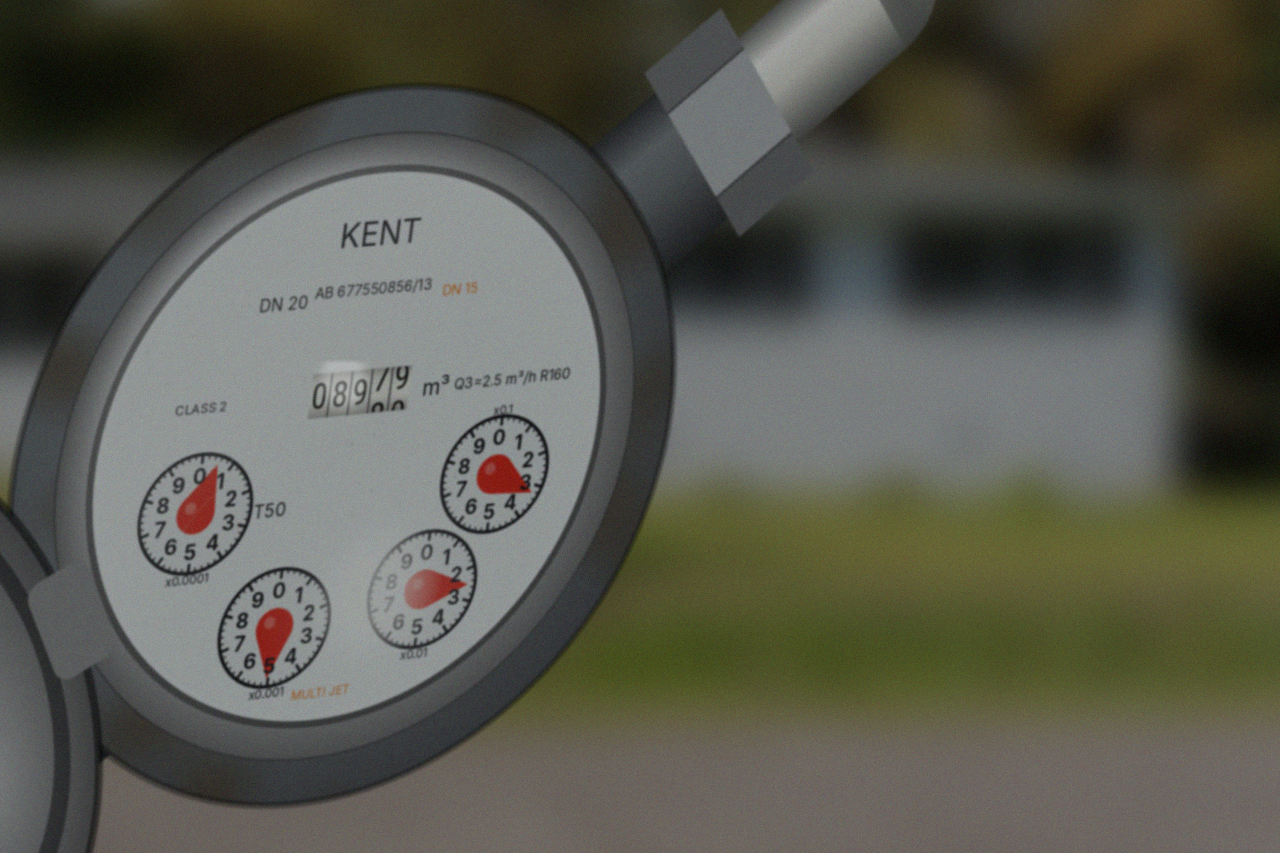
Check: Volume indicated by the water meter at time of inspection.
8979.3250 m³
